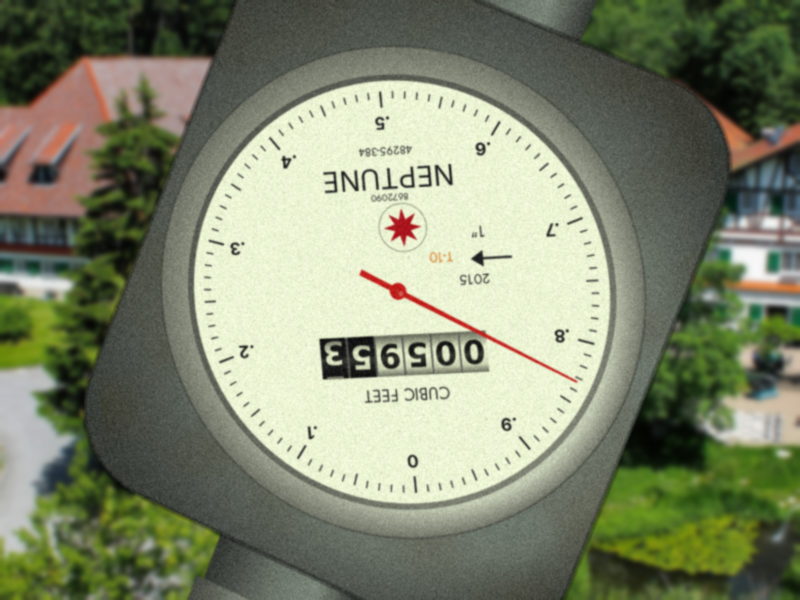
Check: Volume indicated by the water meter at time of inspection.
5952.83 ft³
